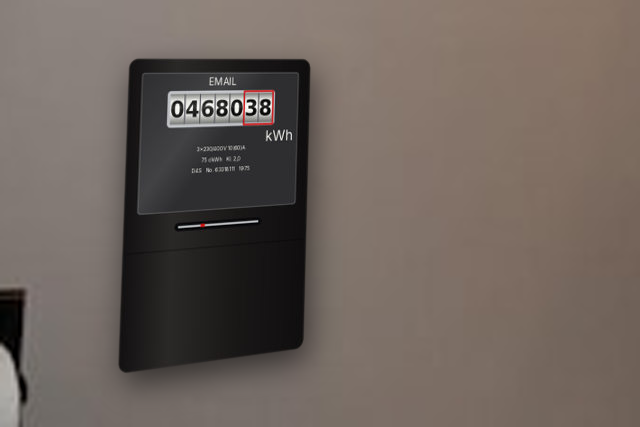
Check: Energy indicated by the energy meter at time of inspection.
4680.38 kWh
